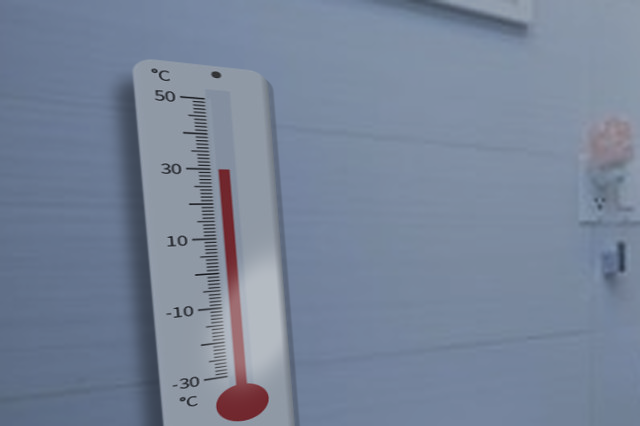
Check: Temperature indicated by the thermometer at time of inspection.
30 °C
